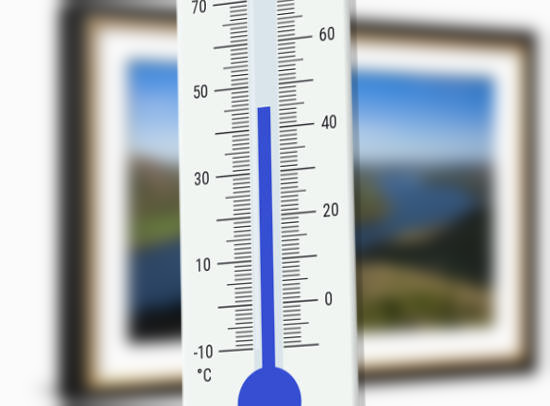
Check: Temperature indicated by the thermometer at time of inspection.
45 °C
